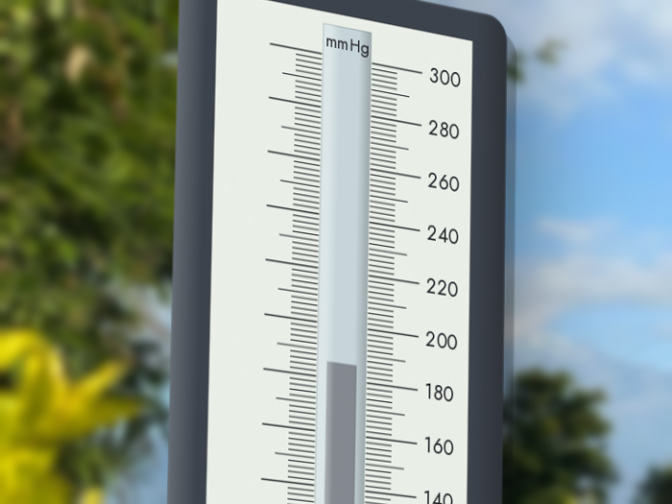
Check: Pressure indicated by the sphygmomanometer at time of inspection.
186 mmHg
